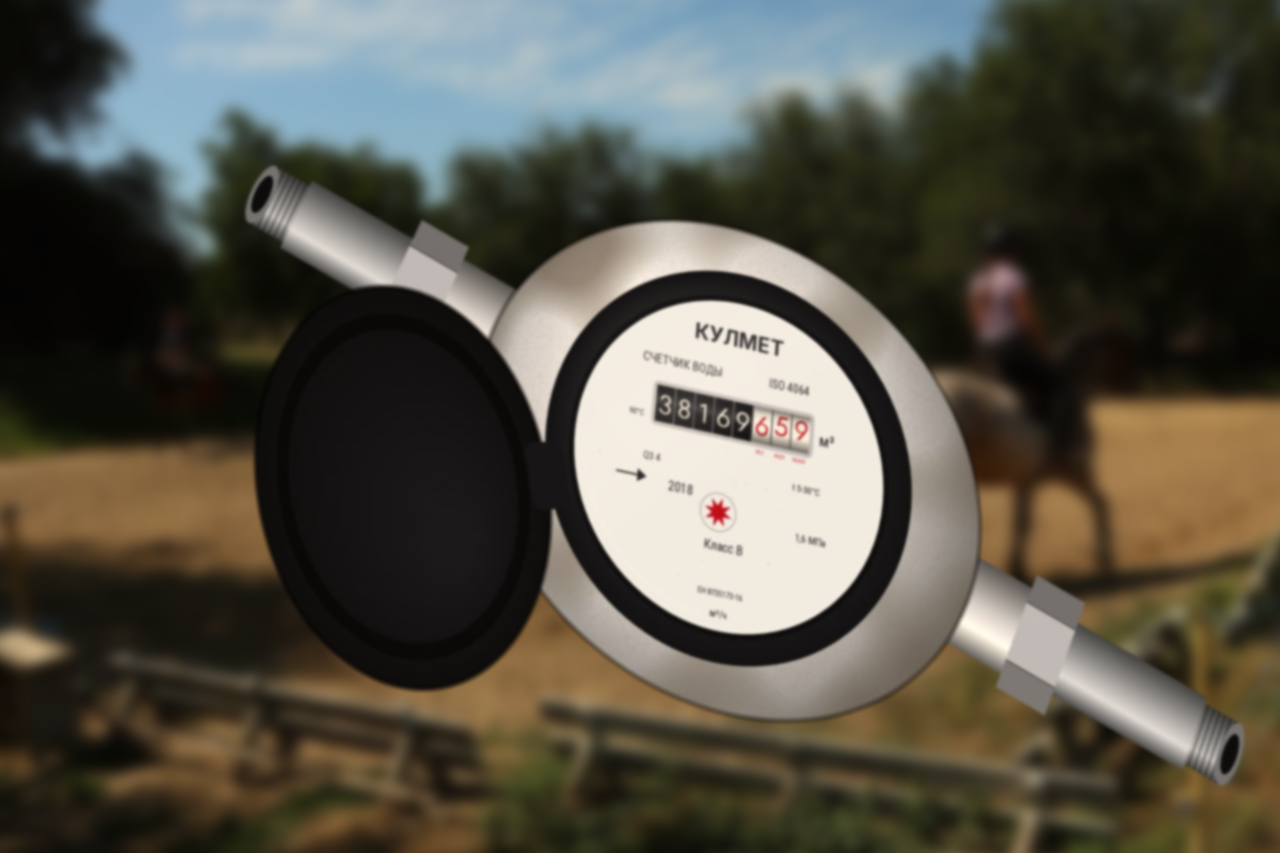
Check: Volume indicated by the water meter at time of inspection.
38169.659 m³
